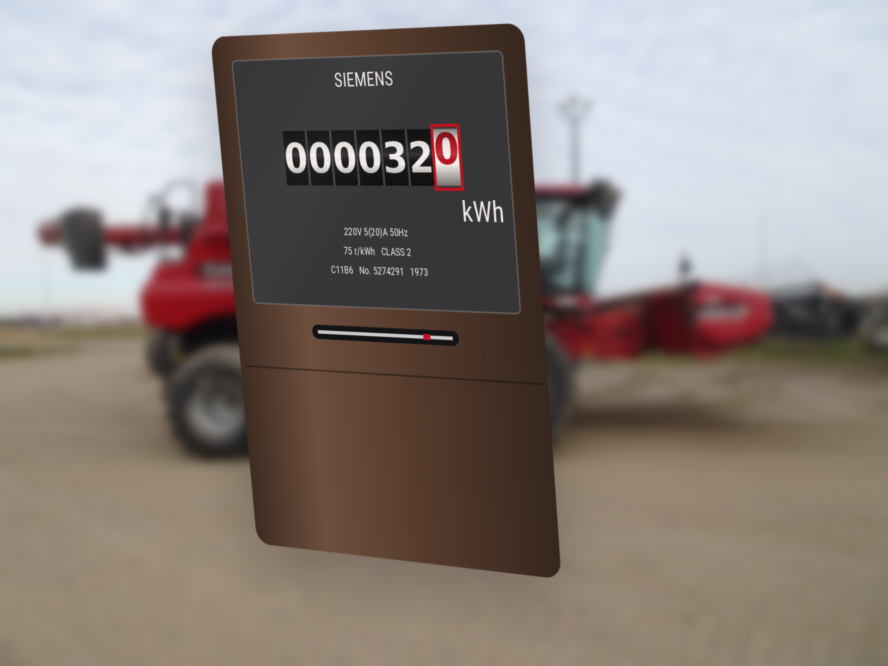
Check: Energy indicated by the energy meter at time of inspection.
32.0 kWh
